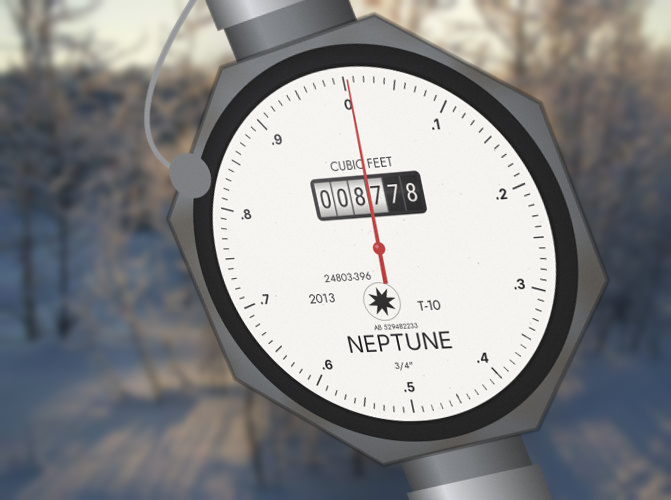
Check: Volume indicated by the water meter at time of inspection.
8778.00 ft³
